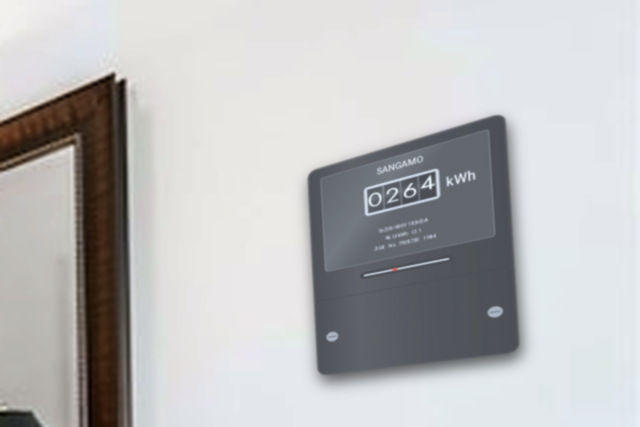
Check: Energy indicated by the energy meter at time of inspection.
264 kWh
